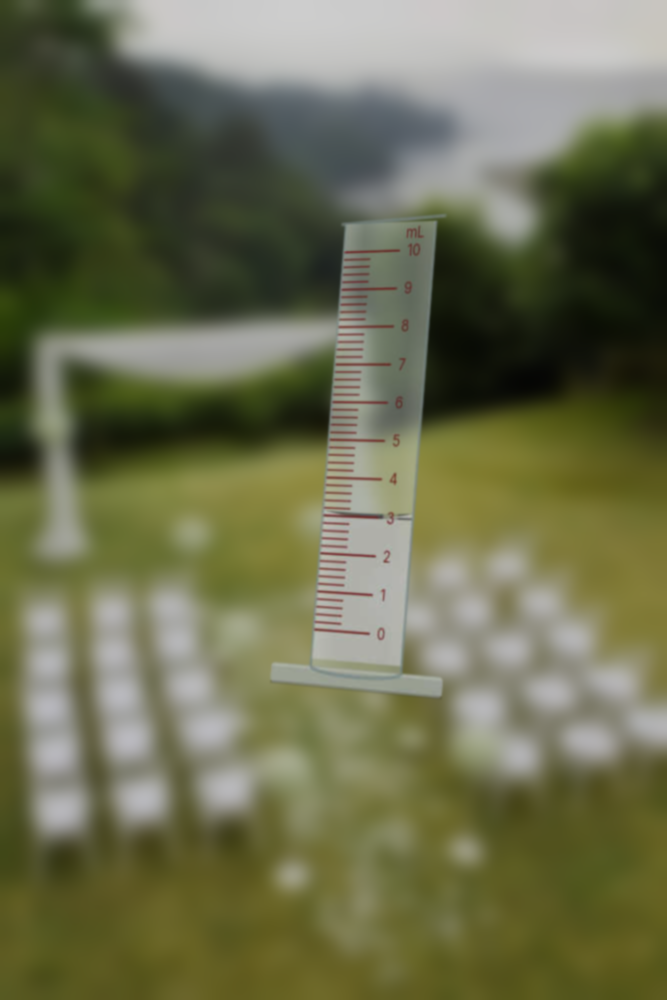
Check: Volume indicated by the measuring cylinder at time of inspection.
3 mL
